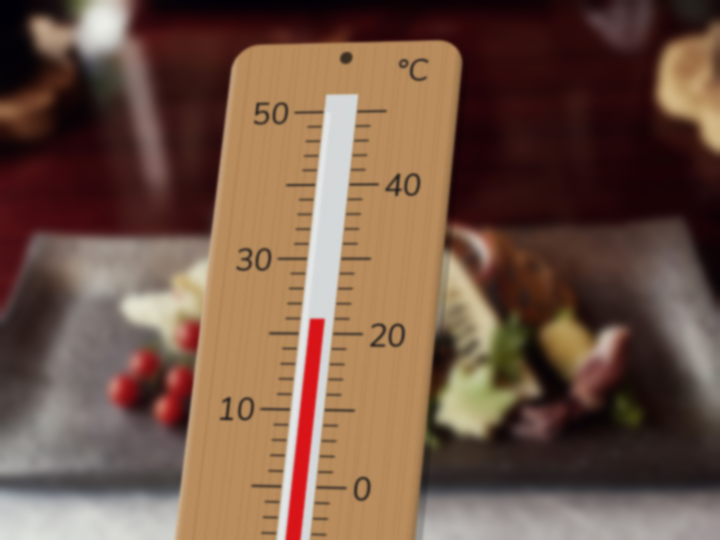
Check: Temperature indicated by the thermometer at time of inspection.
22 °C
